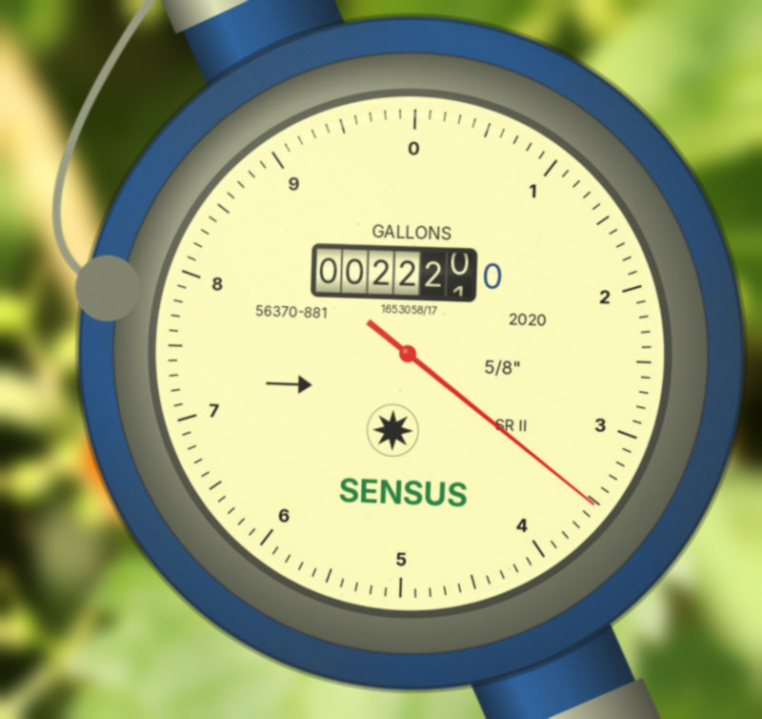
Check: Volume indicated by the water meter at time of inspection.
22203.5 gal
